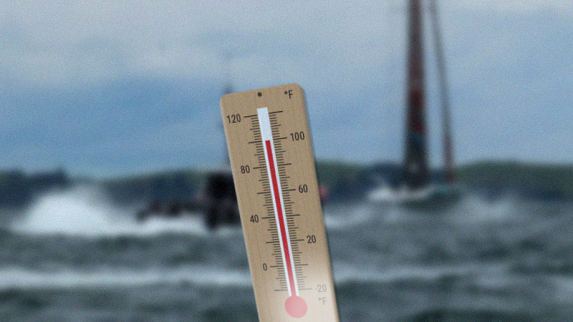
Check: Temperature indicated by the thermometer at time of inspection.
100 °F
